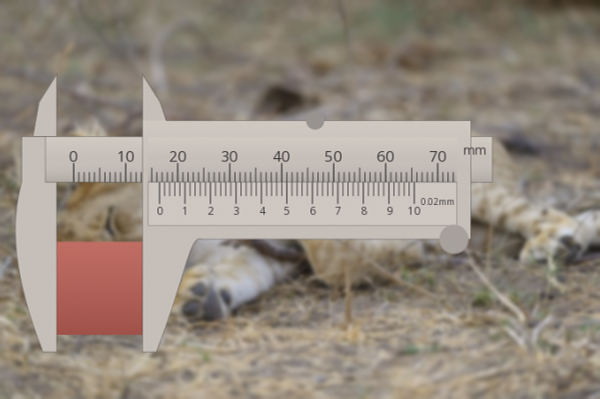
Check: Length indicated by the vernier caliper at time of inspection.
16.5 mm
